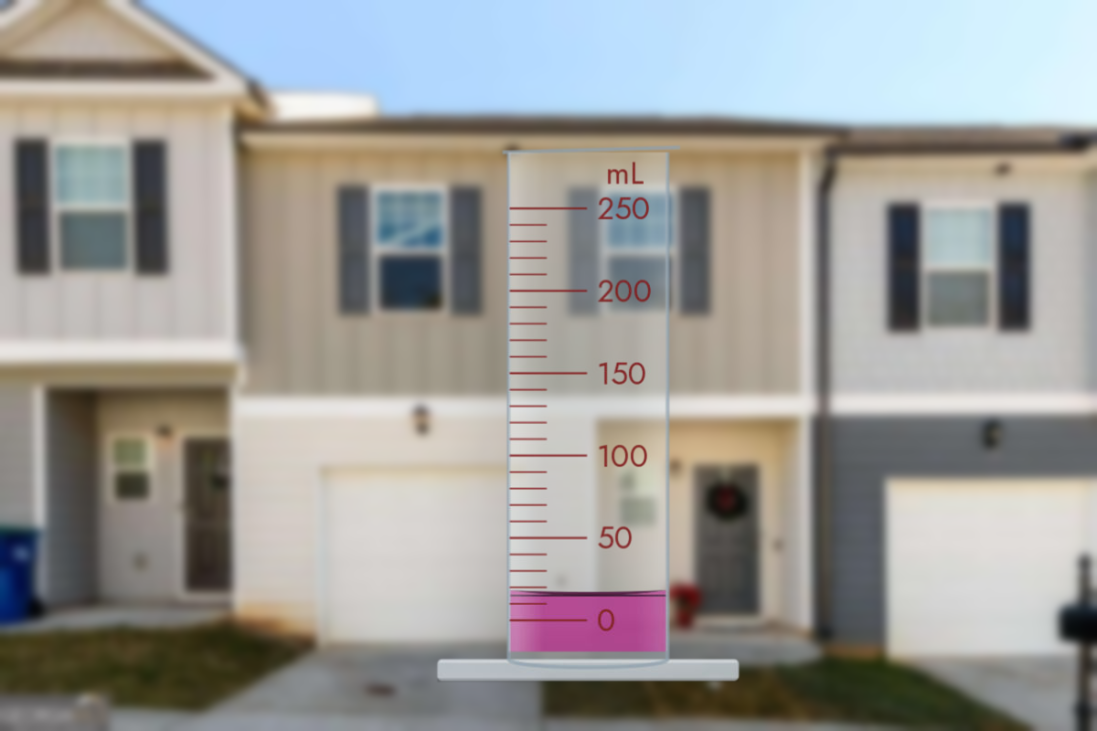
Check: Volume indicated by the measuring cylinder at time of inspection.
15 mL
